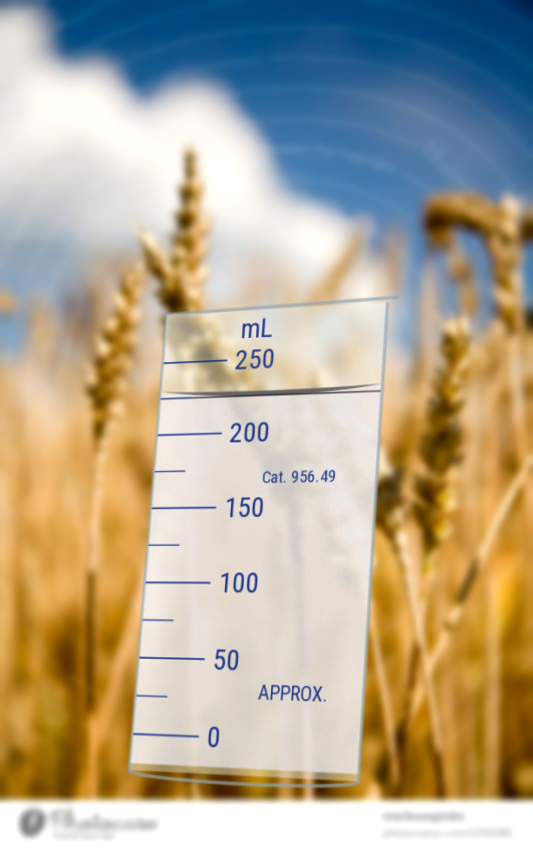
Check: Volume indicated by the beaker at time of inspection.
225 mL
